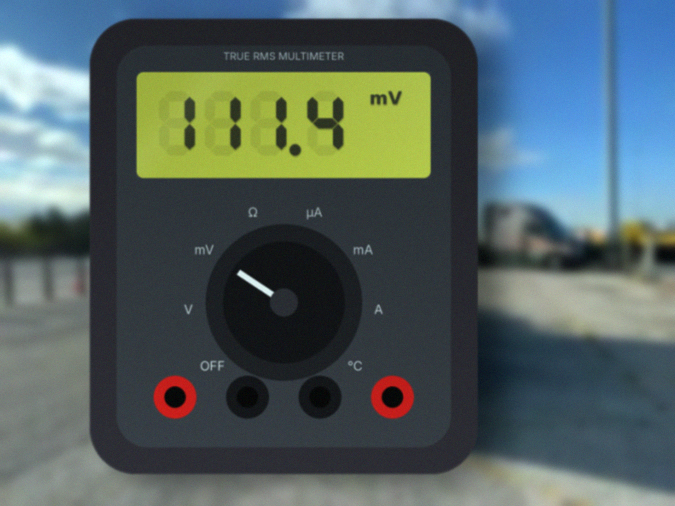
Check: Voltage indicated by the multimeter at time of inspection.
111.4 mV
